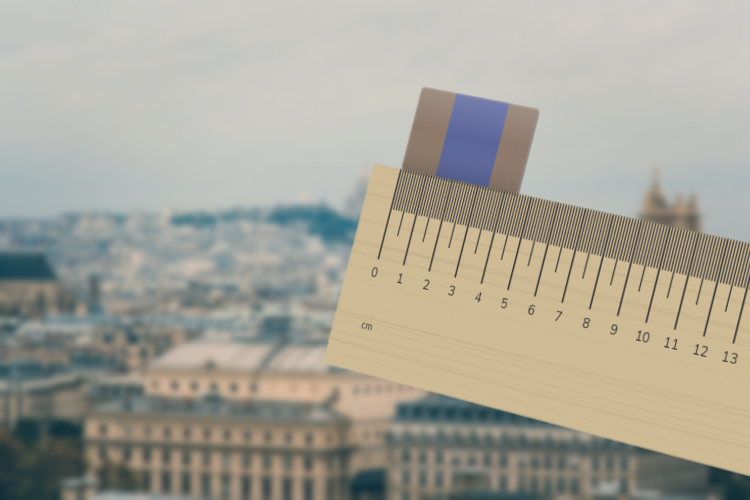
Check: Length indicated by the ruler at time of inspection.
4.5 cm
